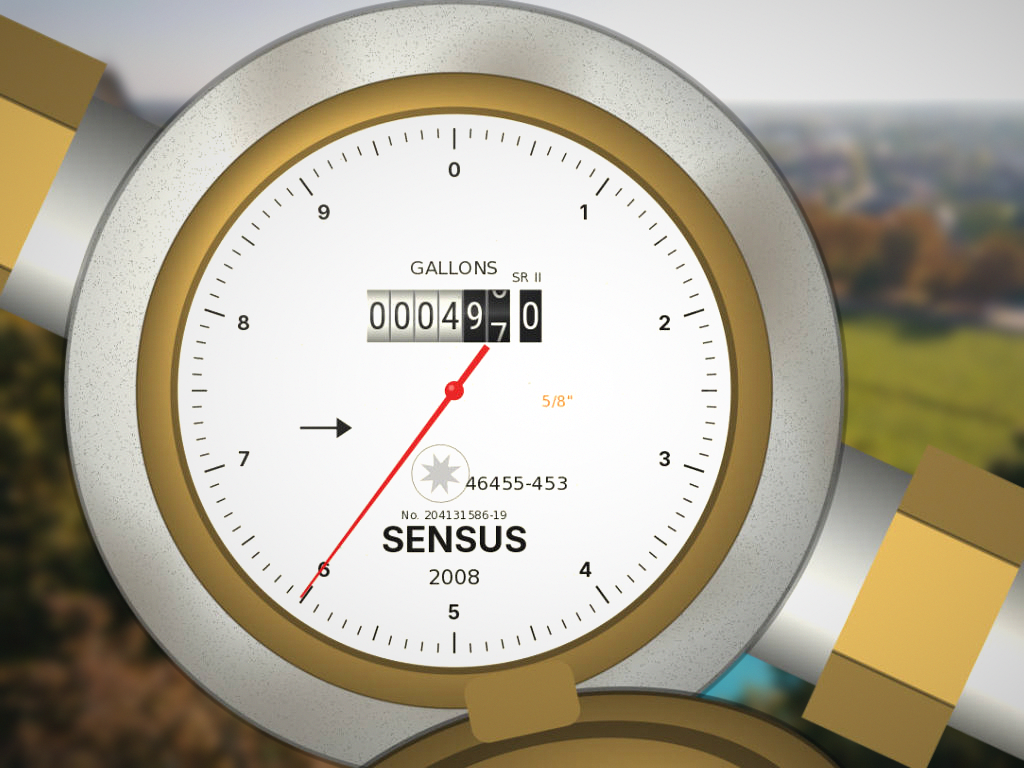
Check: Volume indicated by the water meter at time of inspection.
4966.0 gal
